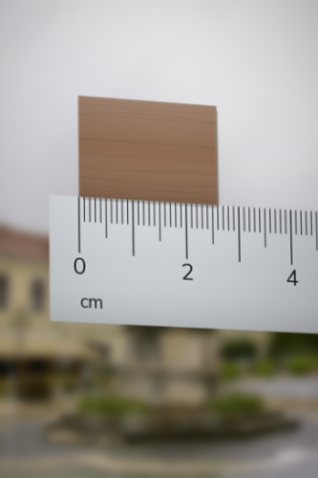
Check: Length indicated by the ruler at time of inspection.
2.6 cm
